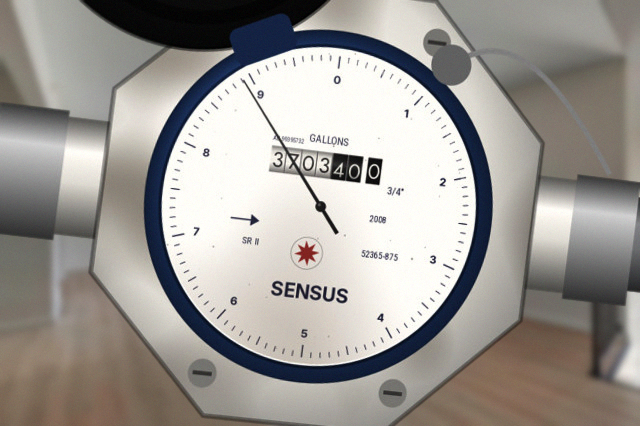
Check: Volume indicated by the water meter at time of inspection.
3703398.9 gal
